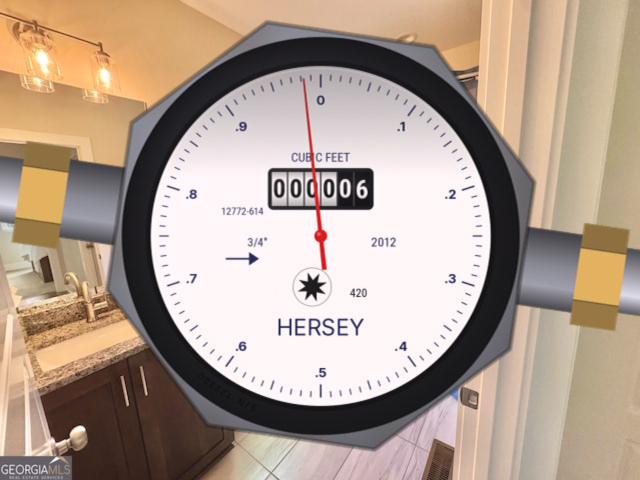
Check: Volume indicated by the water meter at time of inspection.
5.98 ft³
